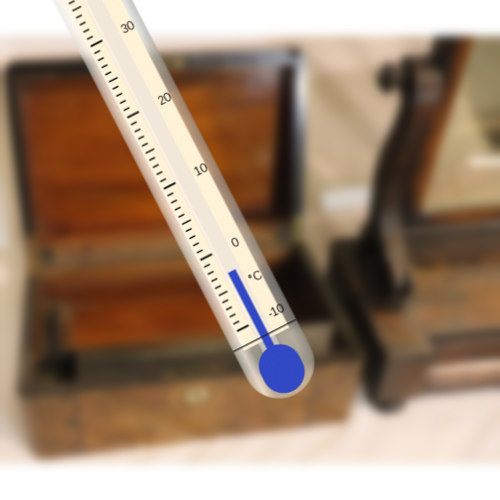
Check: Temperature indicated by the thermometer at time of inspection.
-3 °C
